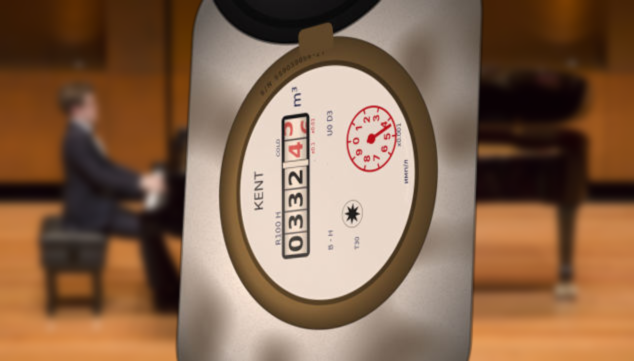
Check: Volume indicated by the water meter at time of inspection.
332.454 m³
